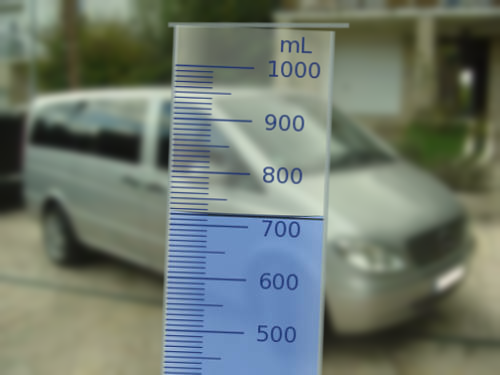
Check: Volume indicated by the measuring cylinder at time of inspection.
720 mL
